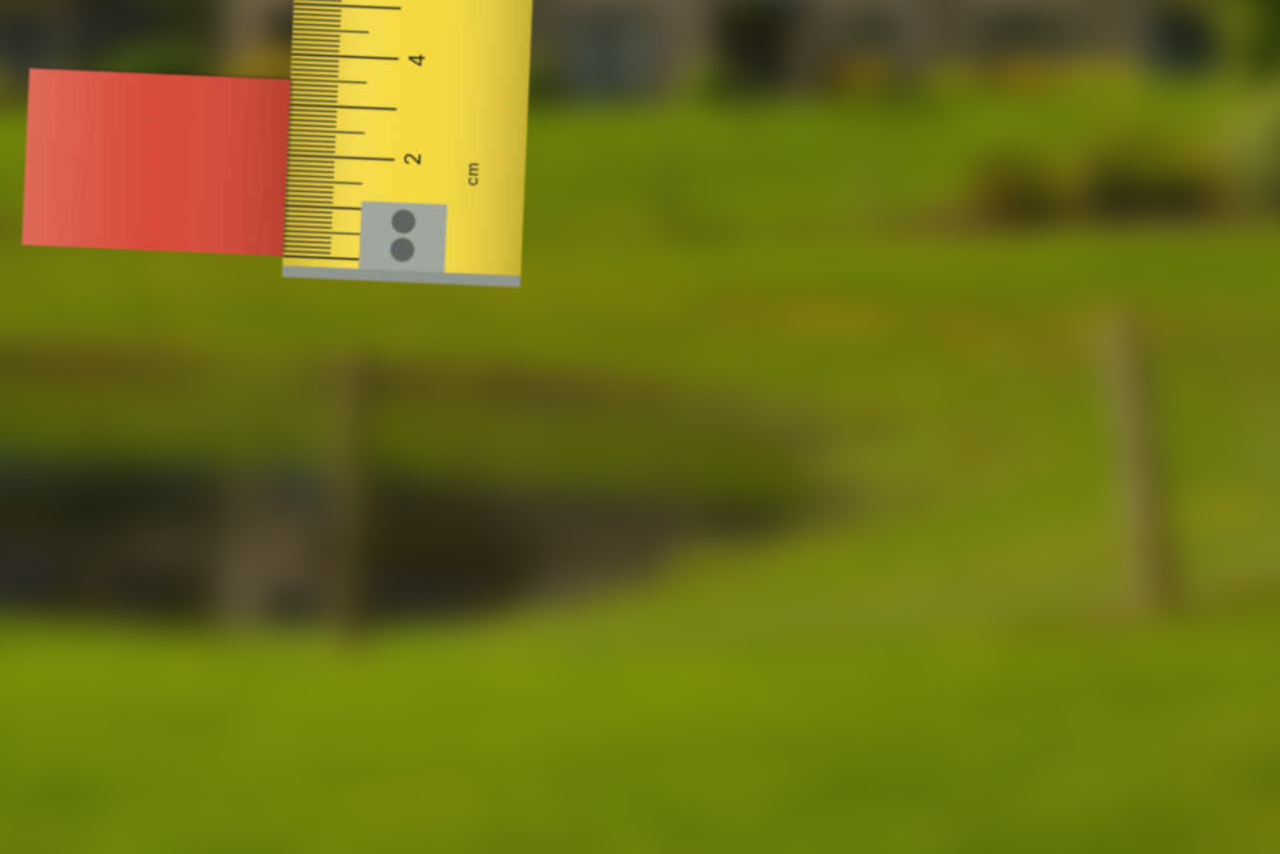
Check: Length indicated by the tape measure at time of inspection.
3.5 cm
